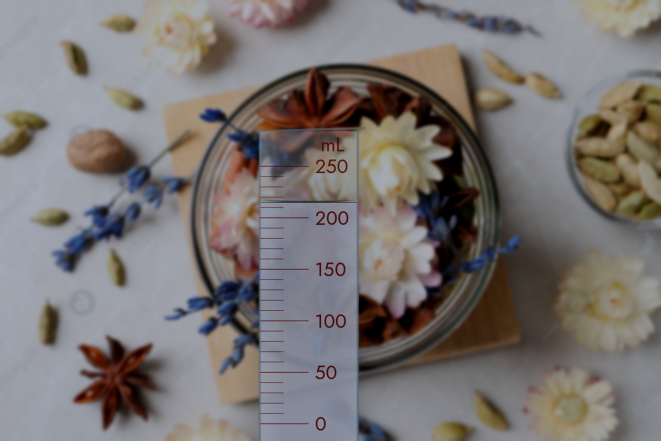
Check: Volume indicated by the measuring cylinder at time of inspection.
215 mL
